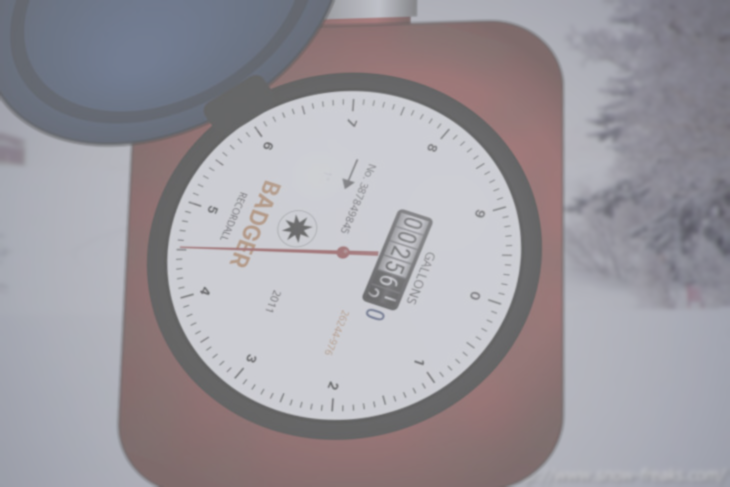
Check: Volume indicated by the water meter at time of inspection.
25614.5 gal
